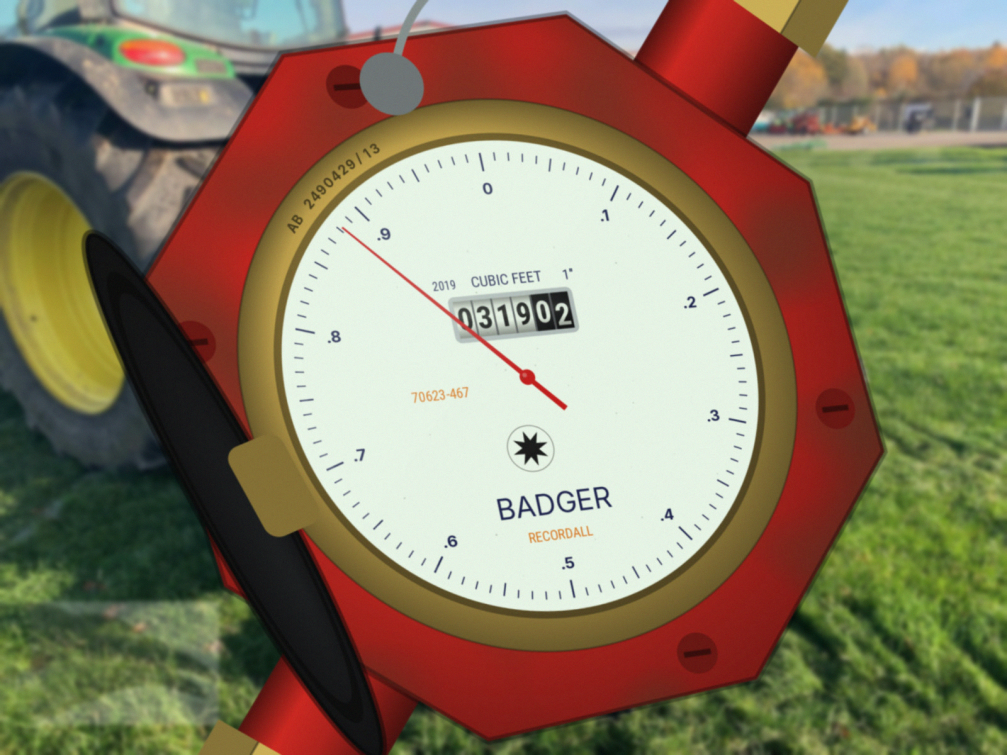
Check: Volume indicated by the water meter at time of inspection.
31901.88 ft³
